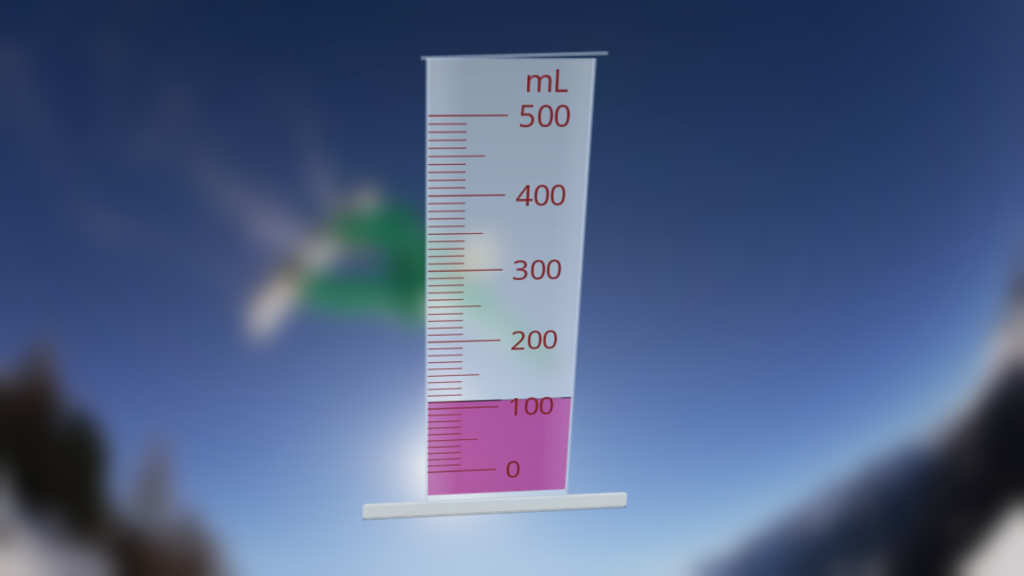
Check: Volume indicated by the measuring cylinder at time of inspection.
110 mL
